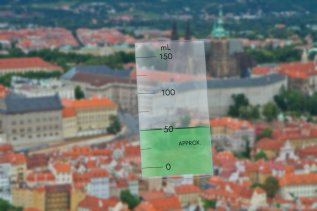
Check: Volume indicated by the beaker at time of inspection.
50 mL
